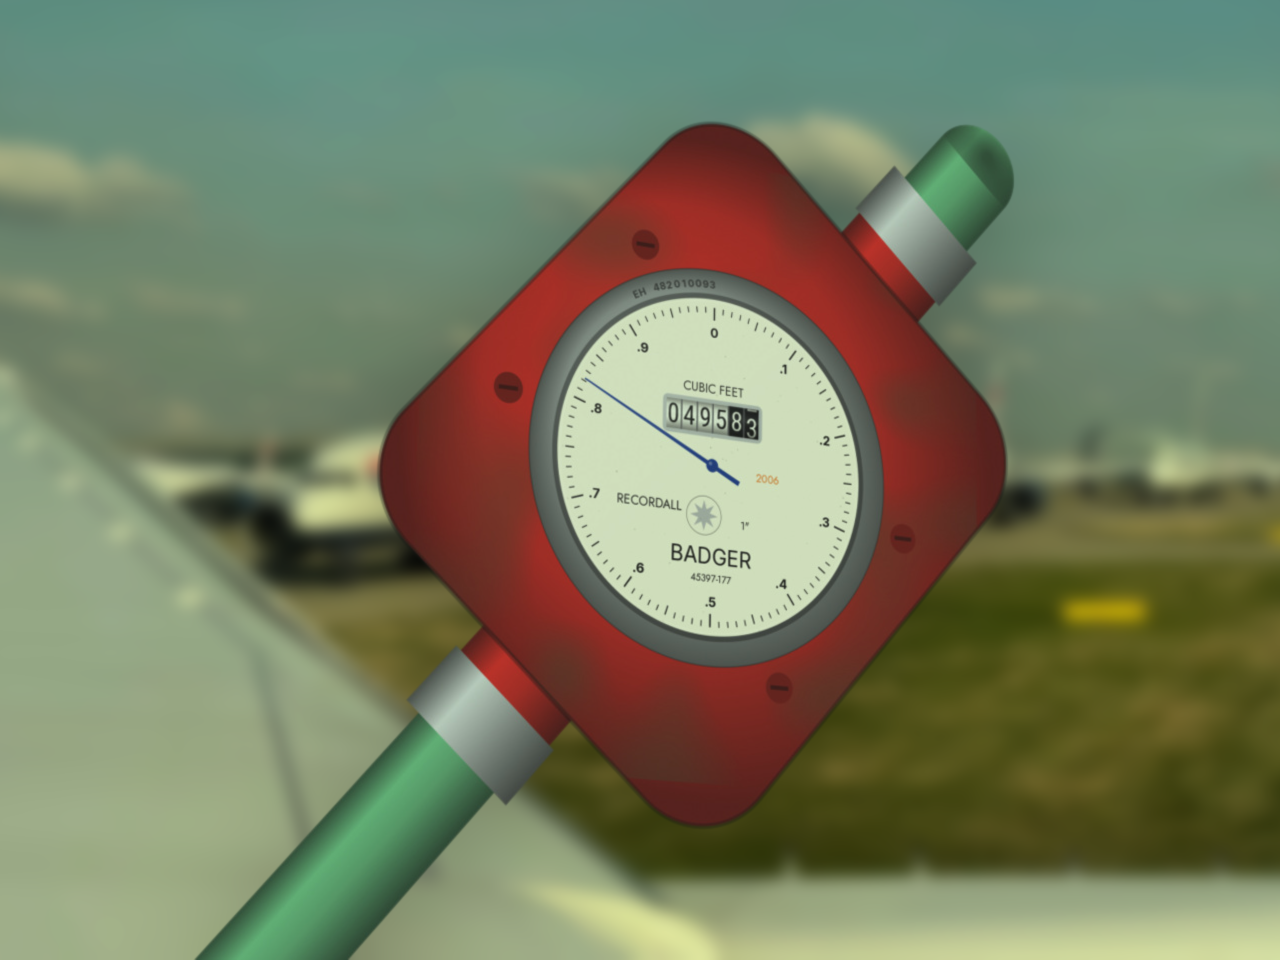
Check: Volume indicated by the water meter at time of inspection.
49582.82 ft³
